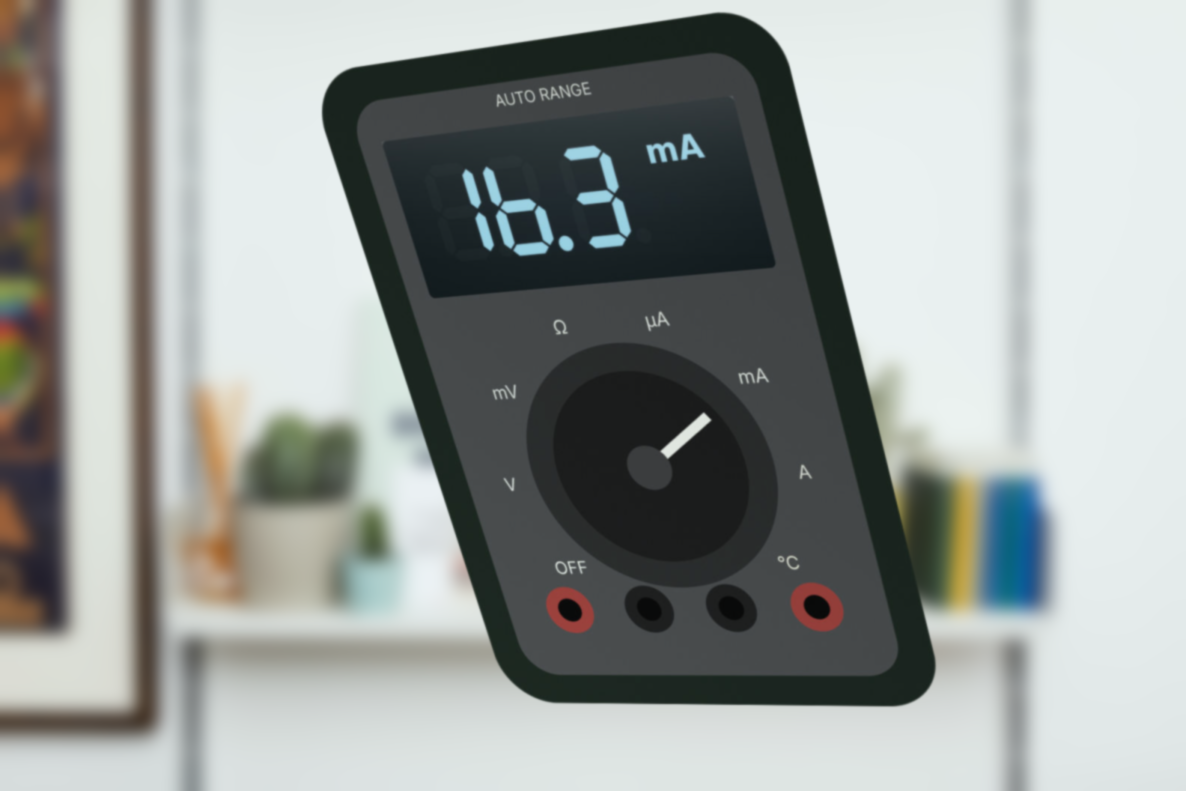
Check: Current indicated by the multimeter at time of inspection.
16.3 mA
